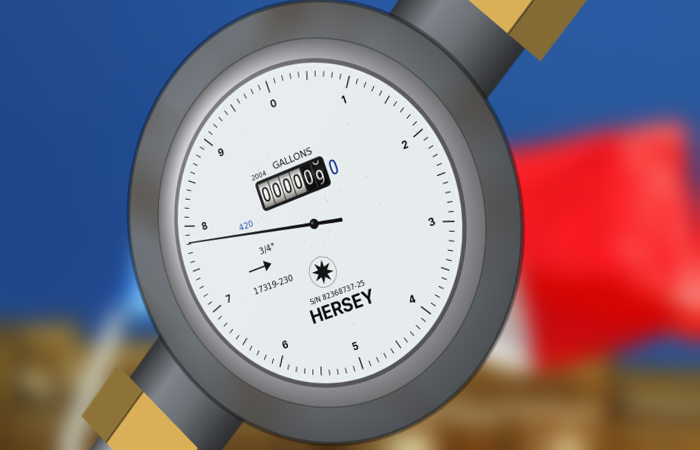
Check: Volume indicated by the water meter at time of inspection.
87.8 gal
